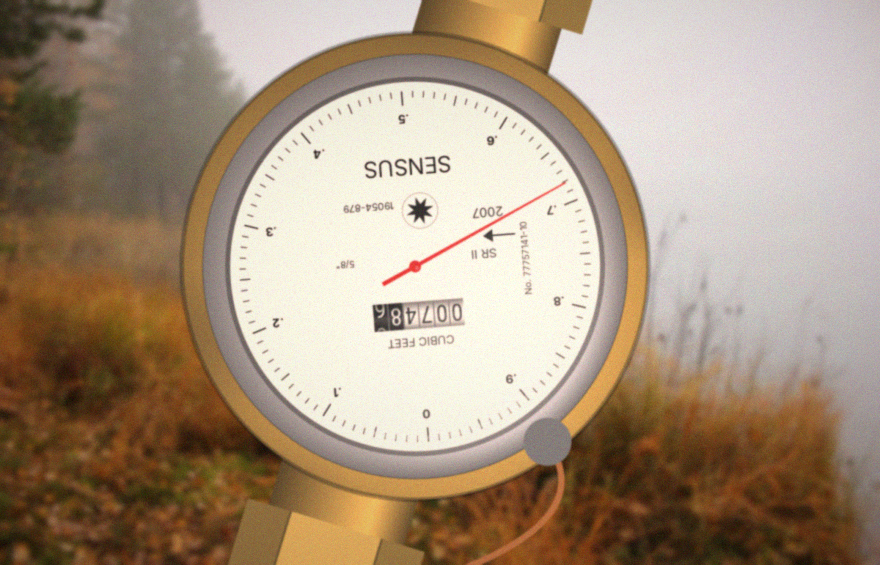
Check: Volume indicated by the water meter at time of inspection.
7485.68 ft³
